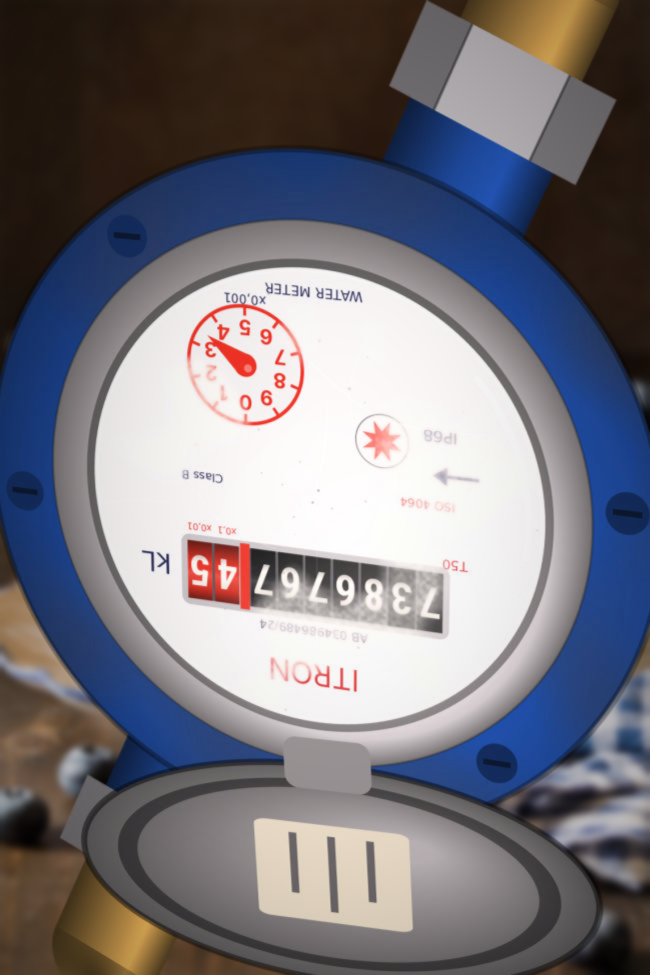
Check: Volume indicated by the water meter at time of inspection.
7386767.453 kL
